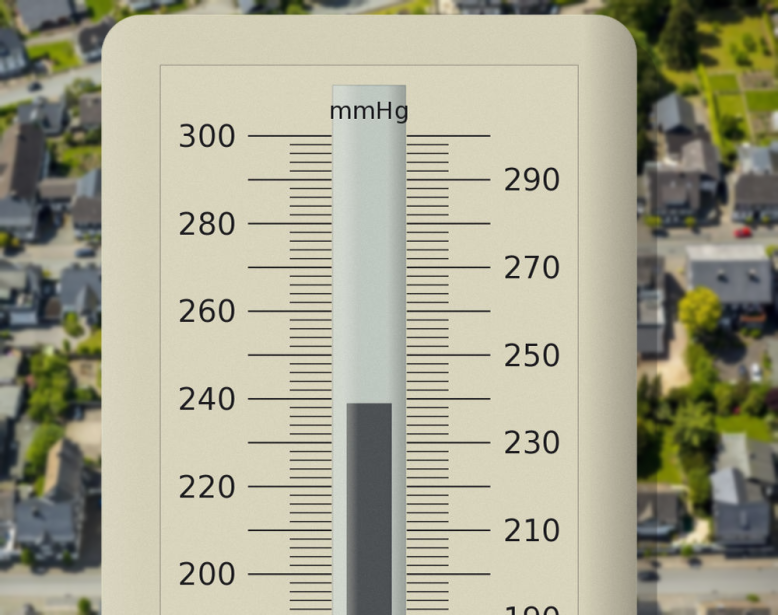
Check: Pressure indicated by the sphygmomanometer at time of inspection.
239 mmHg
